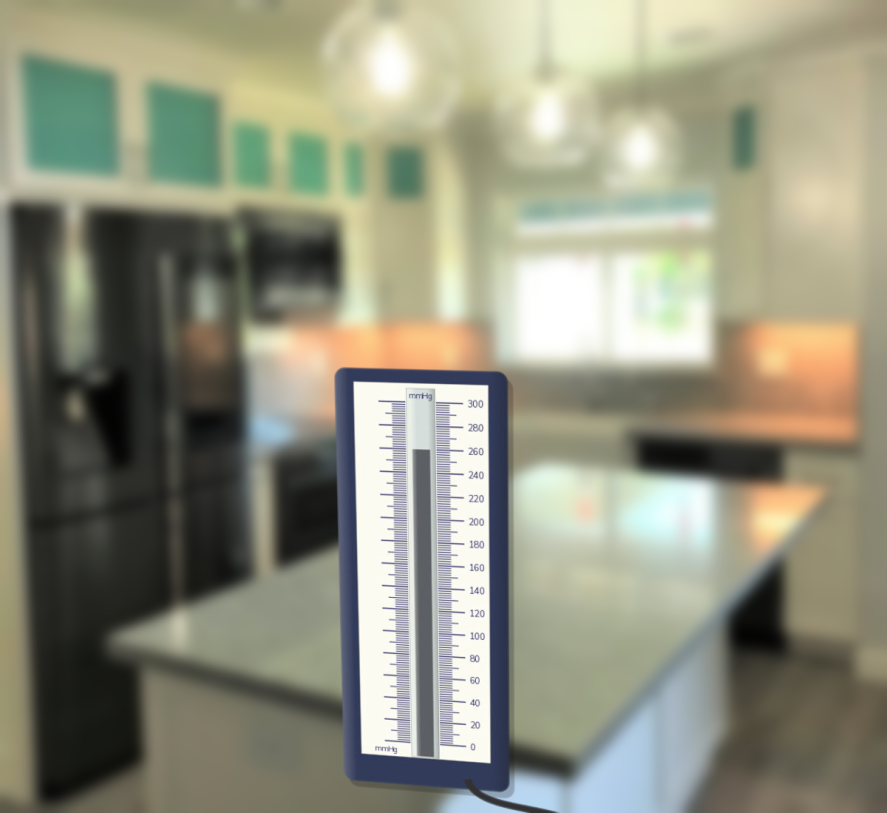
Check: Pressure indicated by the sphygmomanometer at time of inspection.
260 mmHg
